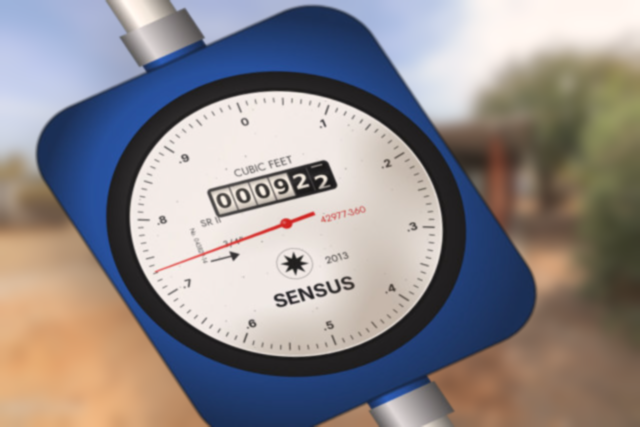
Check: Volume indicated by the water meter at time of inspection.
921.73 ft³
